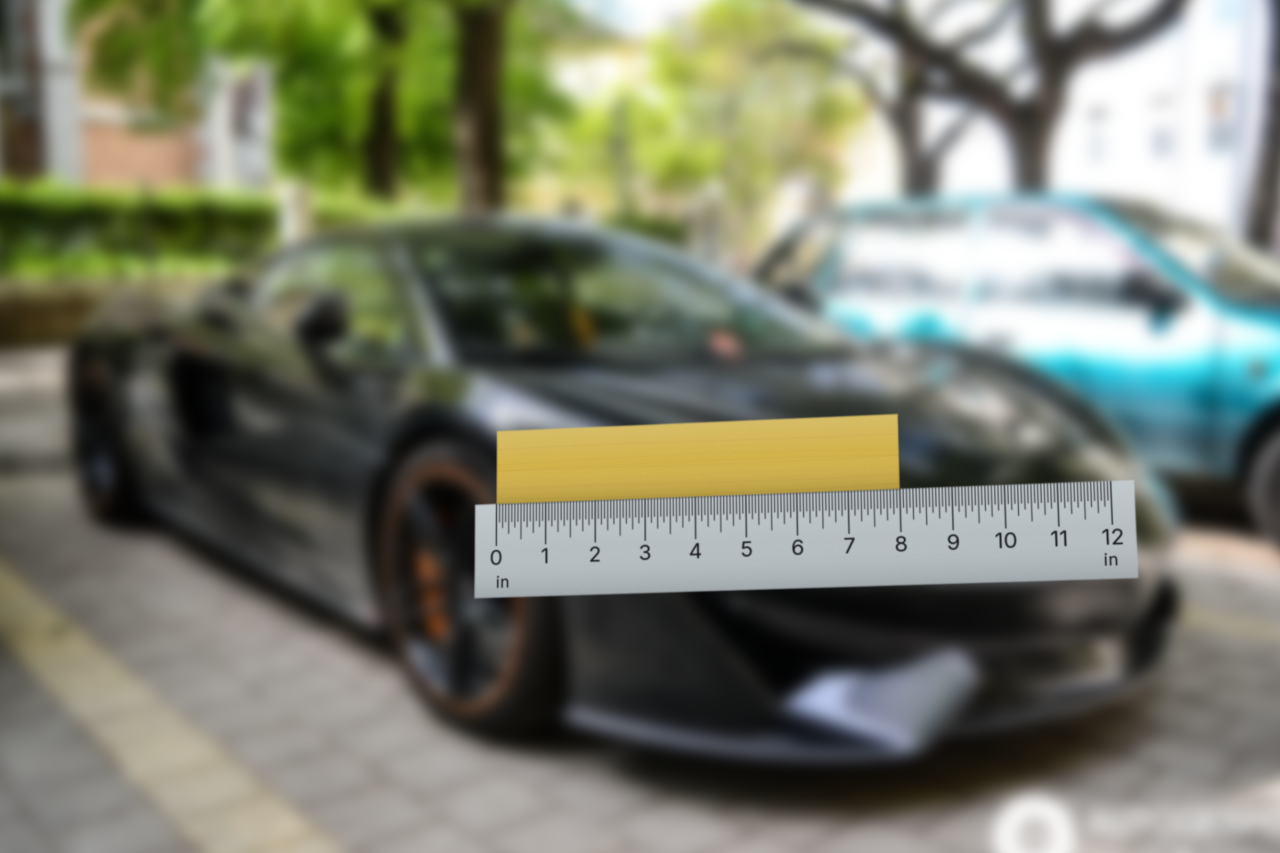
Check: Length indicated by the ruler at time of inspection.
8 in
